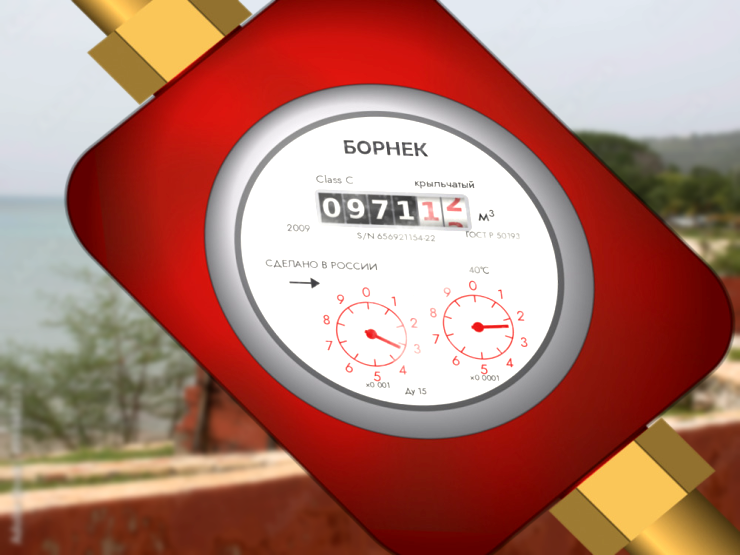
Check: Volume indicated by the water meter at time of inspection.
971.1232 m³
